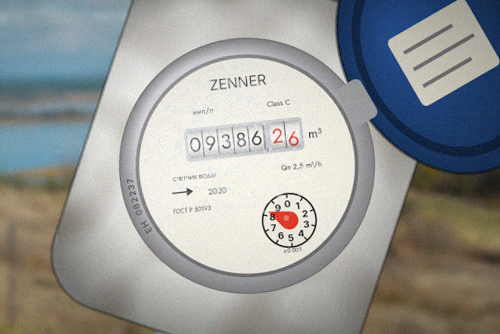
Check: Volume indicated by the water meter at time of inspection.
9386.258 m³
